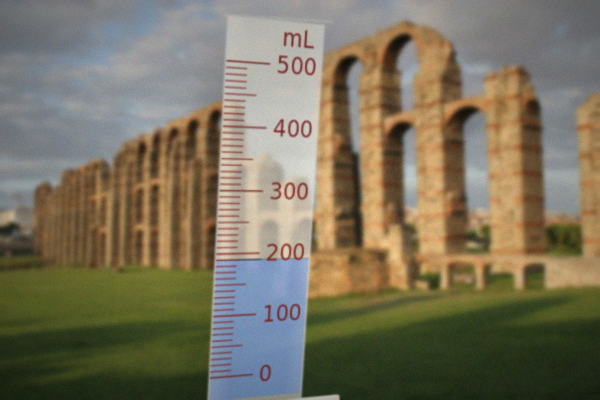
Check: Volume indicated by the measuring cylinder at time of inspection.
190 mL
